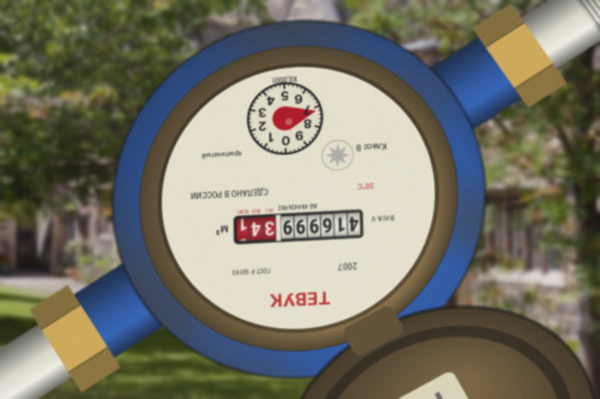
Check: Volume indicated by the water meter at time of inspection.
416999.3407 m³
